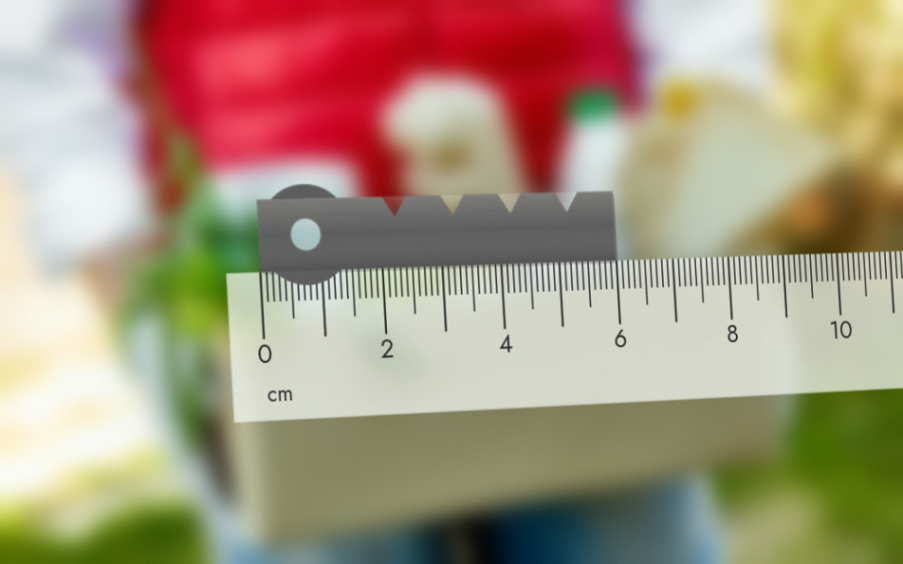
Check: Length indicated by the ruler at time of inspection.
6 cm
